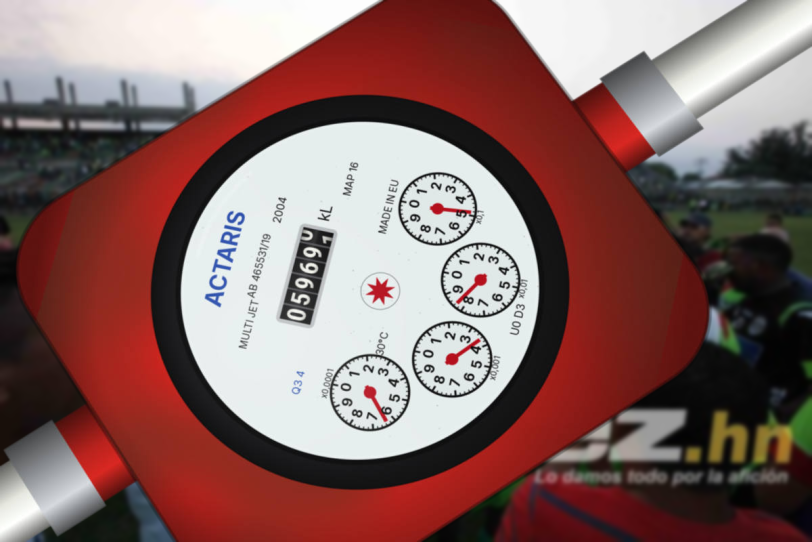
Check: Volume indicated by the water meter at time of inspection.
59690.4836 kL
